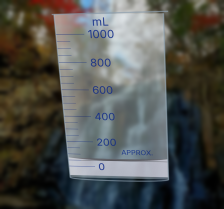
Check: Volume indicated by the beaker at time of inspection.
50 mL
